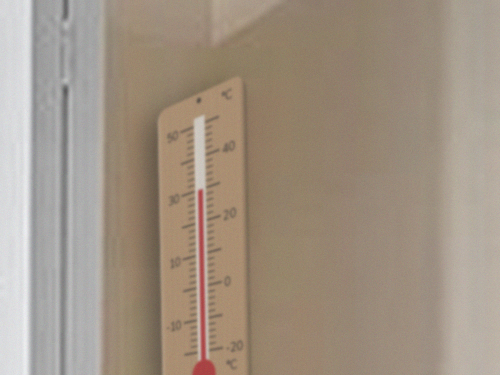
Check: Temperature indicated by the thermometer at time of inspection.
30 °C
